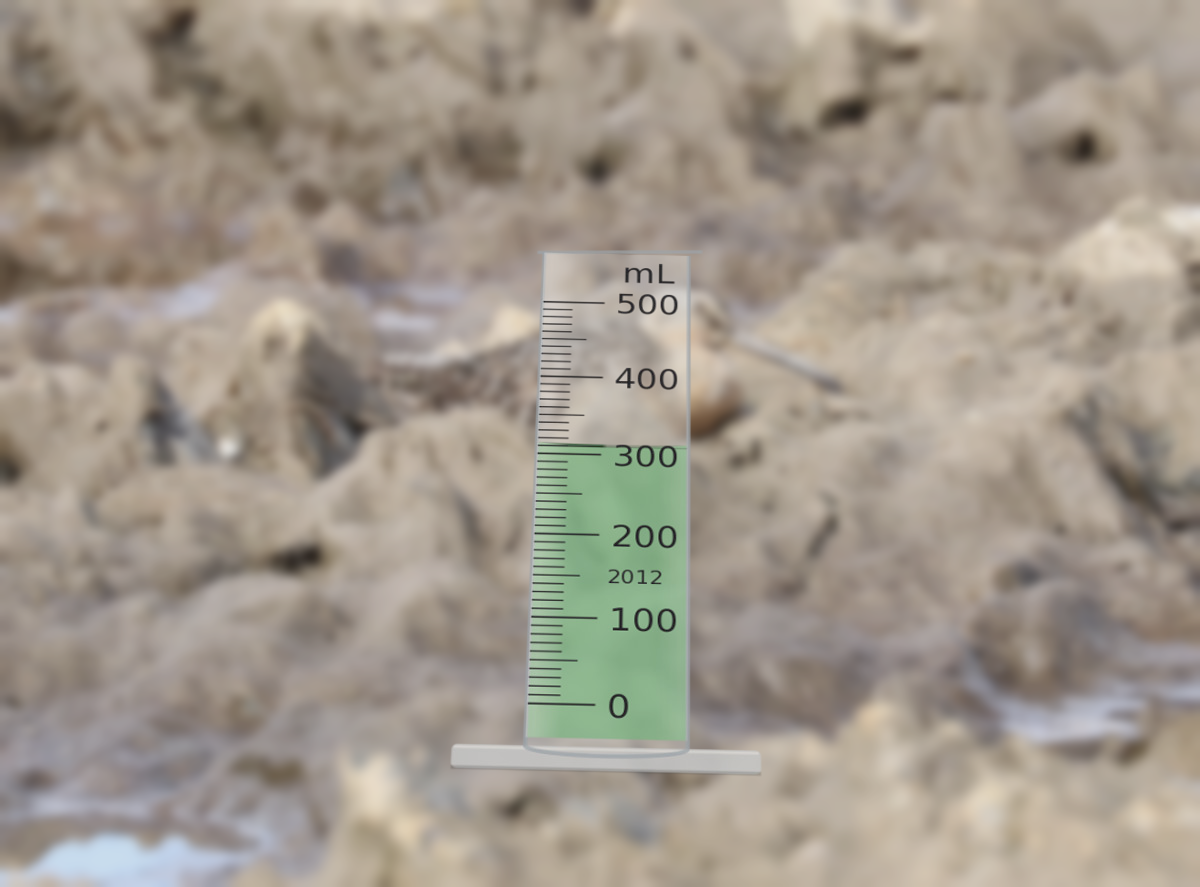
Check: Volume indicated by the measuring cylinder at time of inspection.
310 mL
